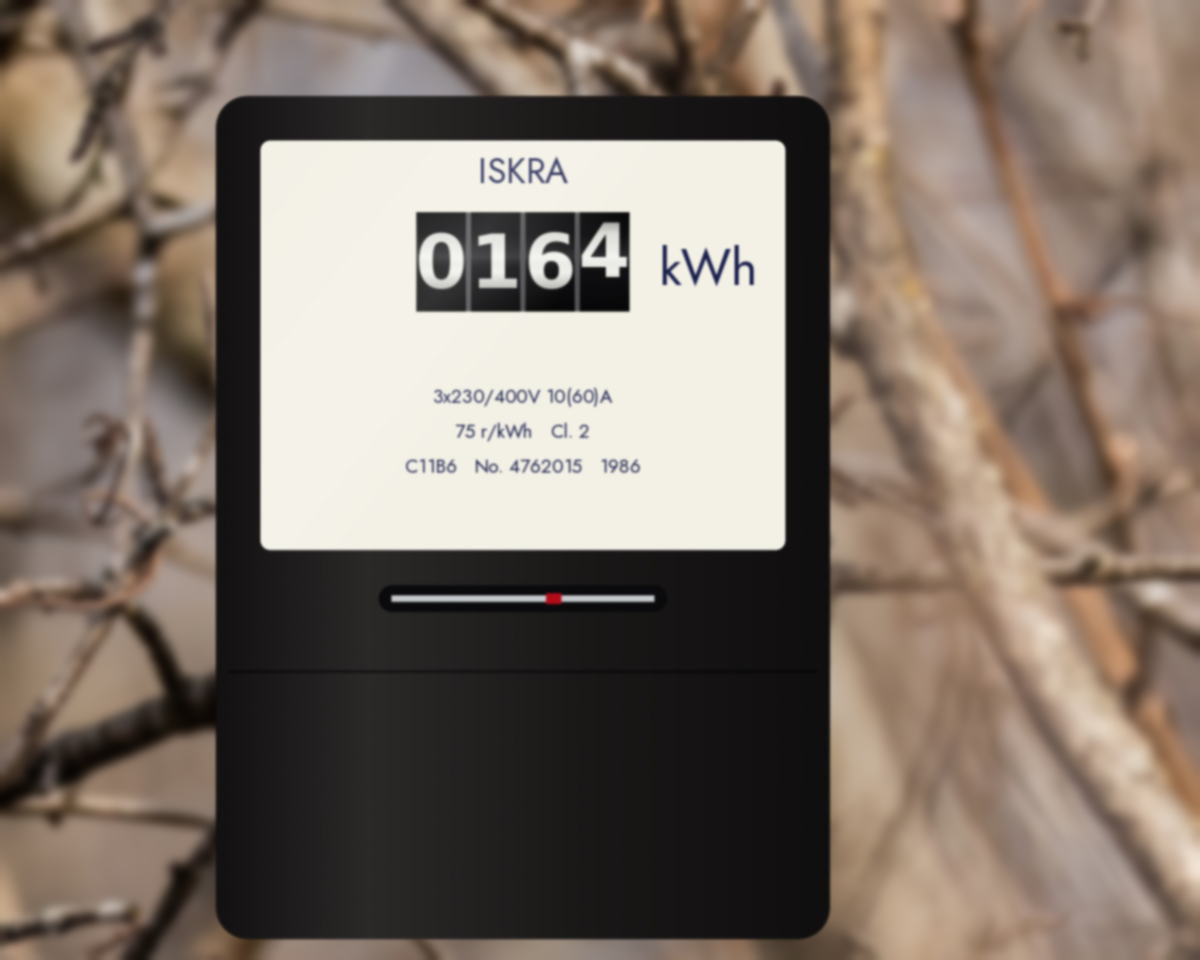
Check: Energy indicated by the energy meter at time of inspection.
164 kWh
